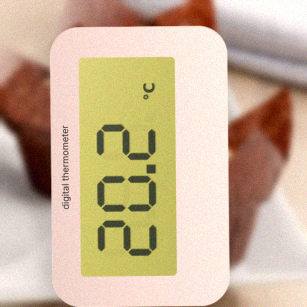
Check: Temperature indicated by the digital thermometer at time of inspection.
20.2 °C
